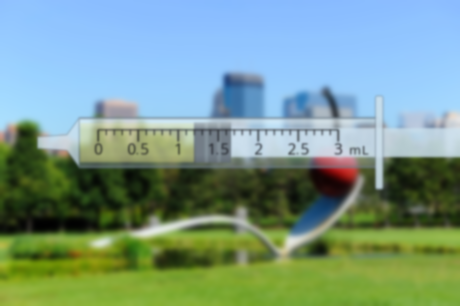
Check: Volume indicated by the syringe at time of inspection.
1.2 mL
